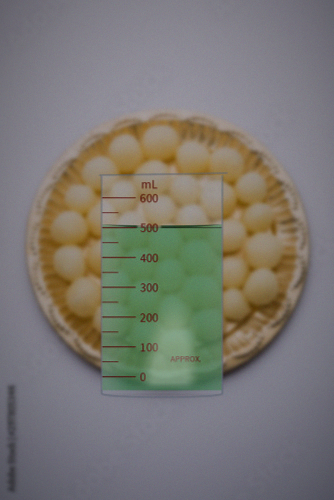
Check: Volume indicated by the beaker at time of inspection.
500 mL
